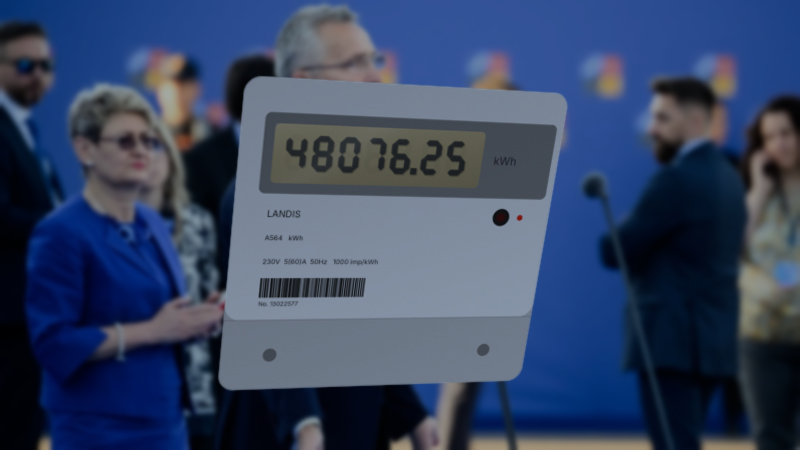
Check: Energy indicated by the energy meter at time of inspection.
48076.25 kWh
